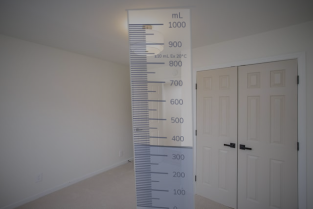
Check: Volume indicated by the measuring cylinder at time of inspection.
350 mL
